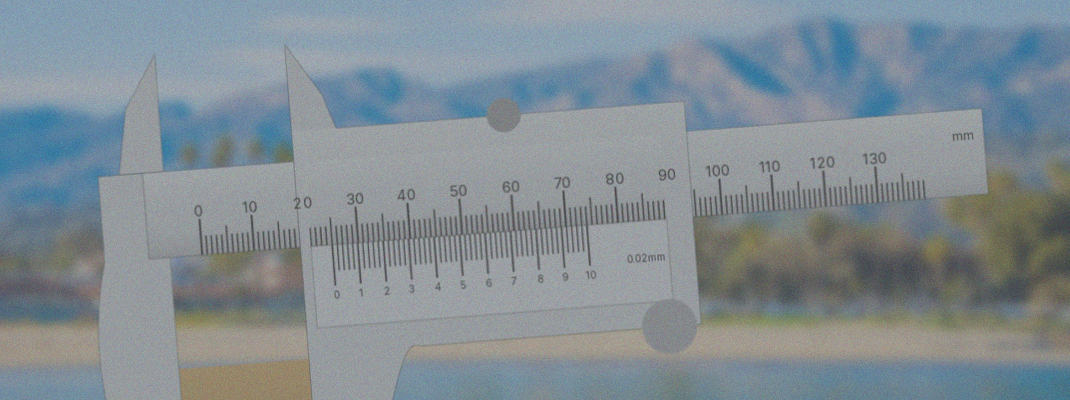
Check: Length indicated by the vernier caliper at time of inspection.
25.0 mm
